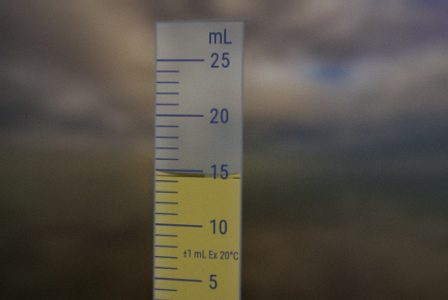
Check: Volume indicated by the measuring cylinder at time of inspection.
14.5 mL
